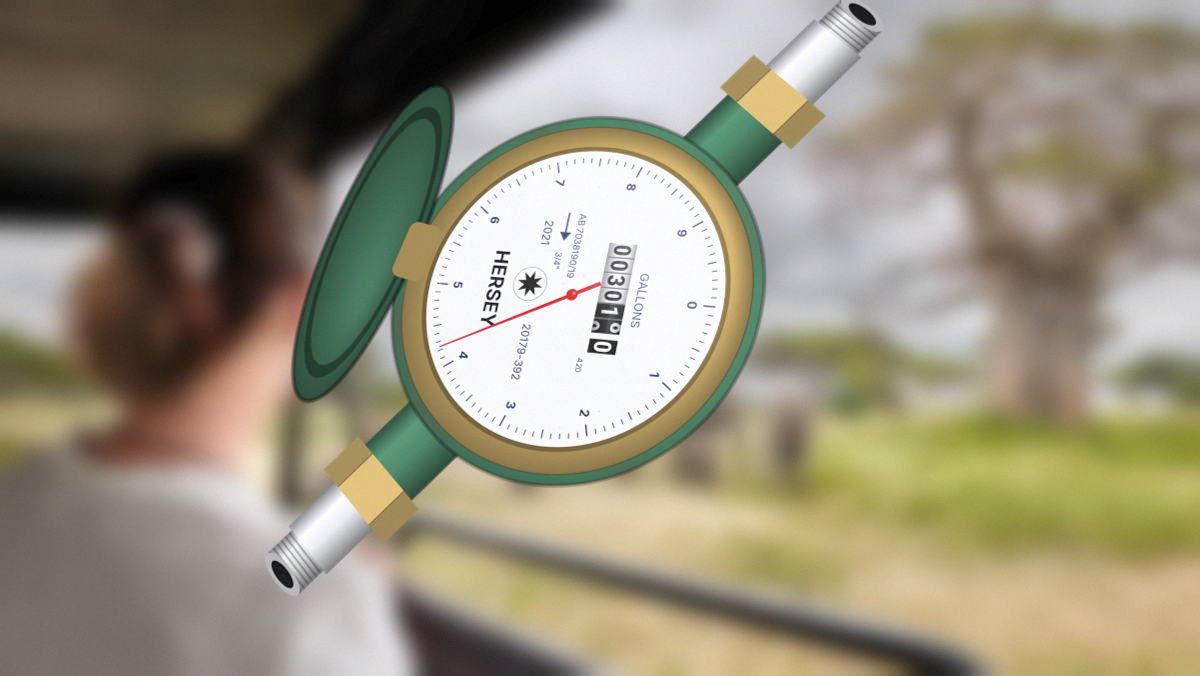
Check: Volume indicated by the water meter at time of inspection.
30184.2 gal
